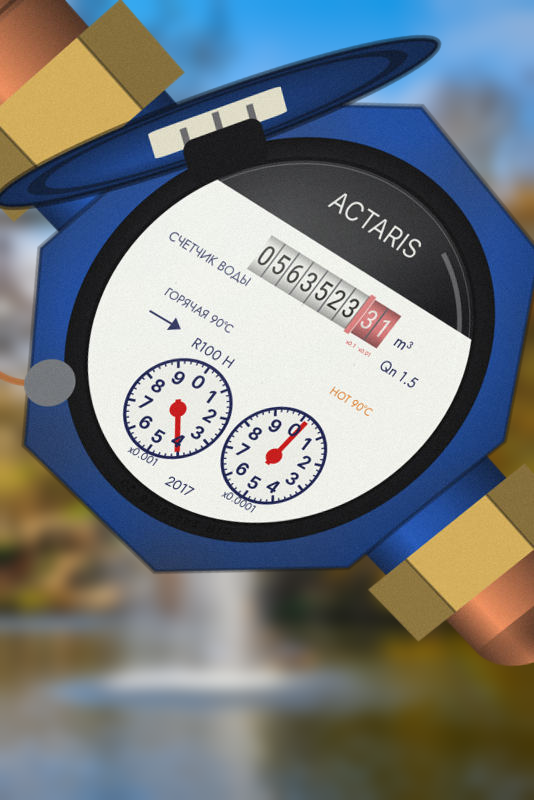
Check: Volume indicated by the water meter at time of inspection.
563523.3140 m³
